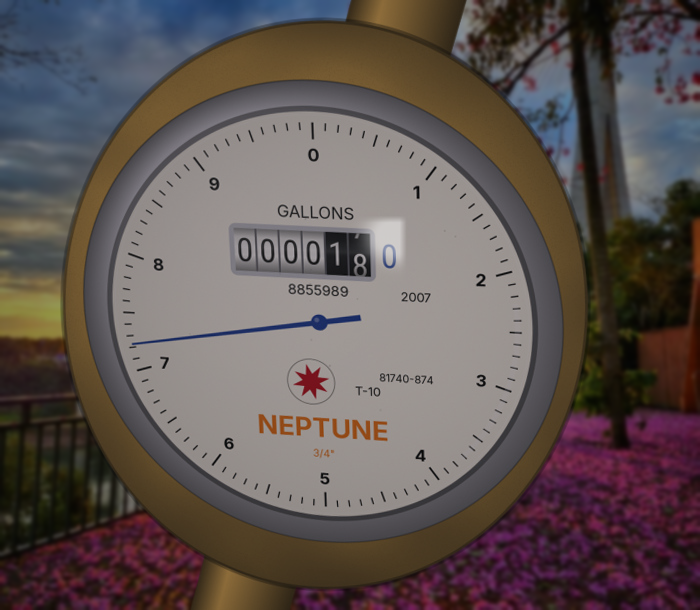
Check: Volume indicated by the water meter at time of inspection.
177.2 gal
